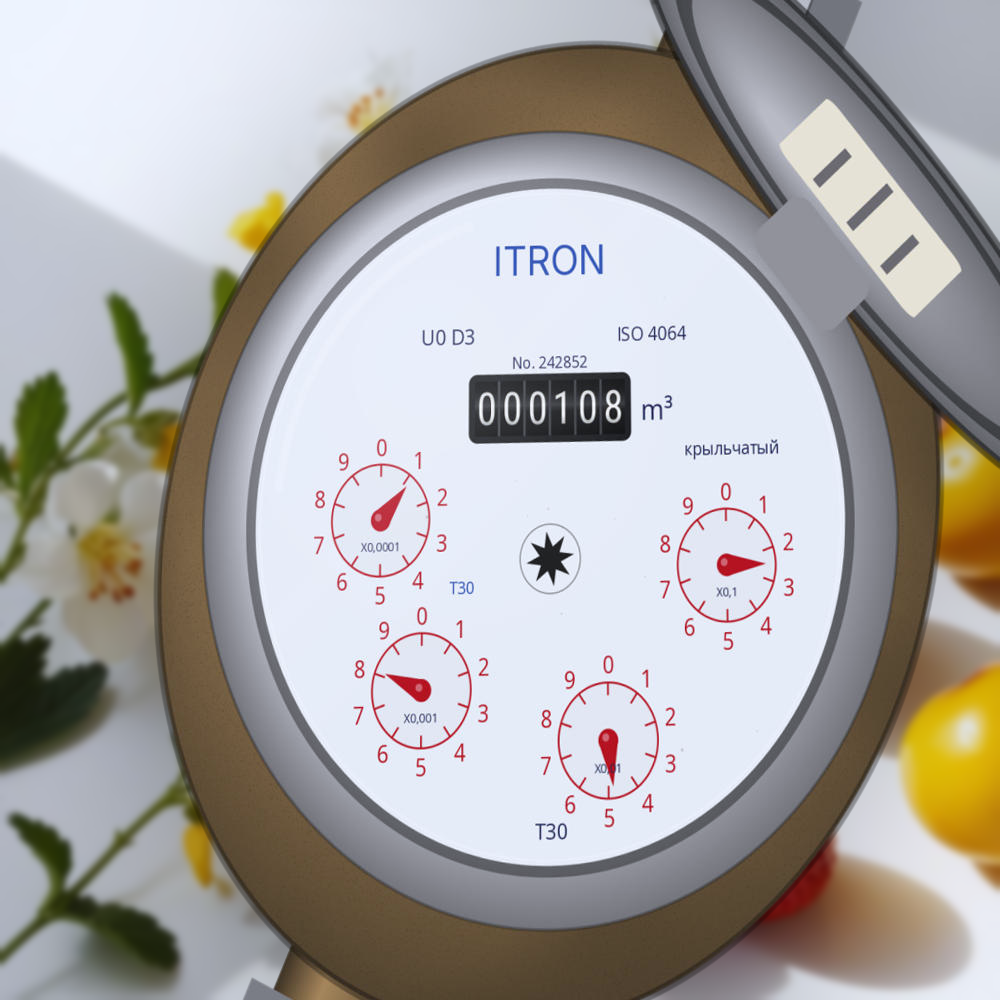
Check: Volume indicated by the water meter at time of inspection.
108.2481 m³
